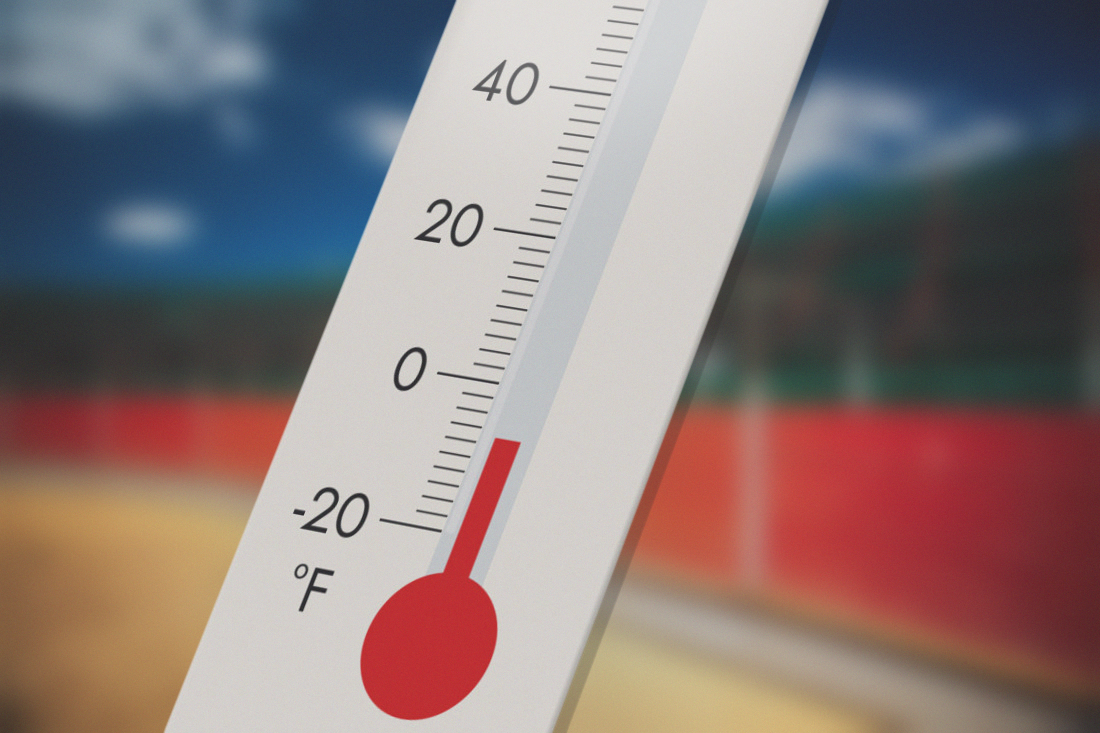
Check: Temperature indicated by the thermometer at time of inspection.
-7 °F
